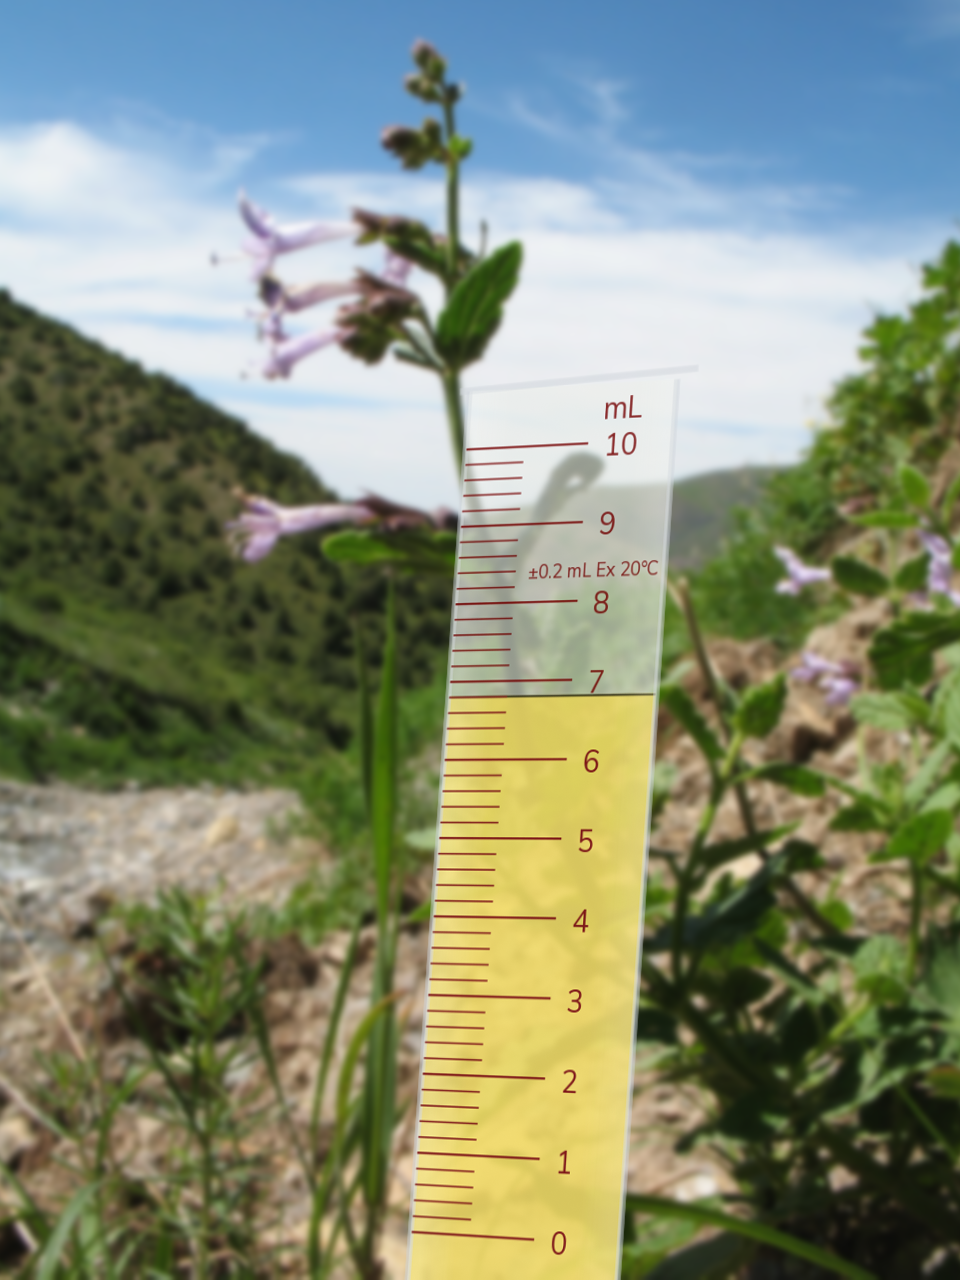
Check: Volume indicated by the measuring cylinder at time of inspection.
6.8 mL
